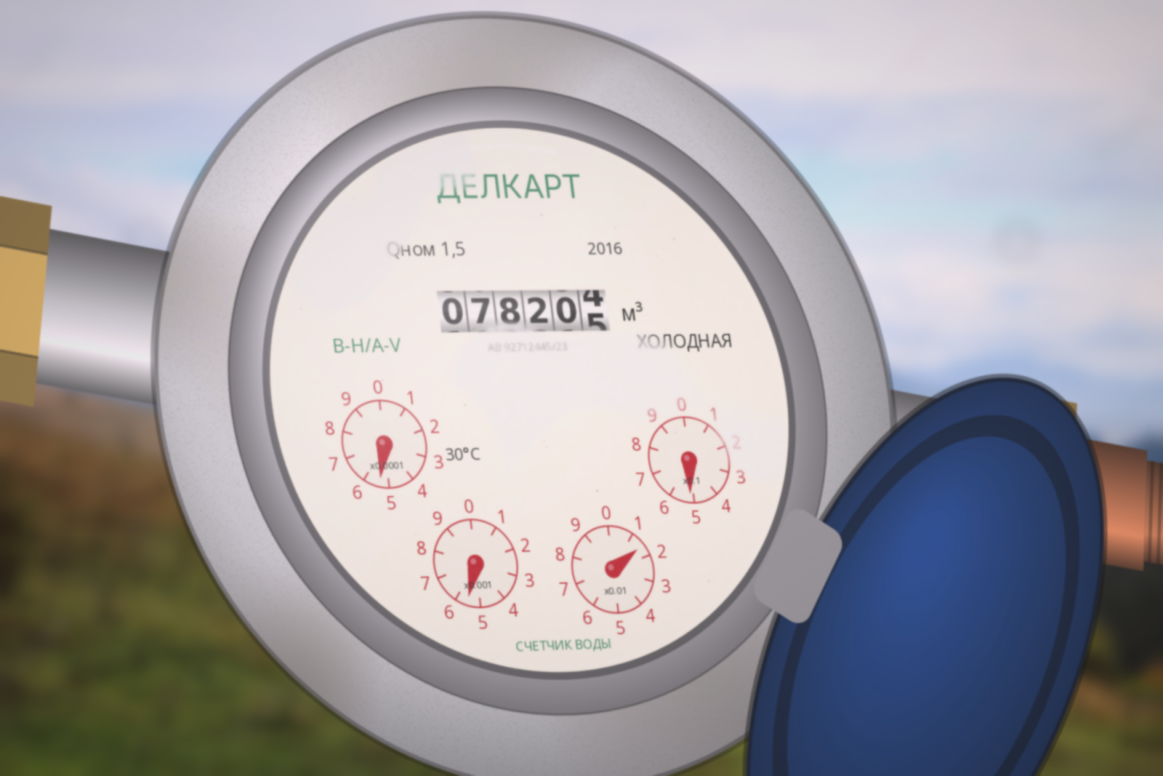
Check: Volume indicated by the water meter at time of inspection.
78204.5155 m³
